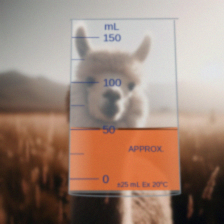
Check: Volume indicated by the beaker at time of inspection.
50 mL
